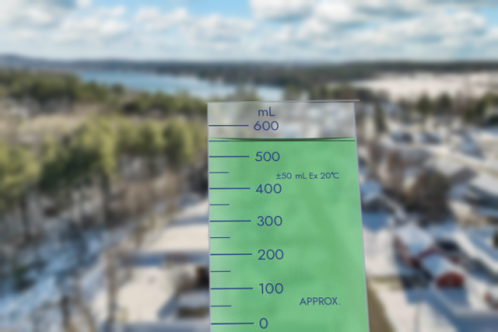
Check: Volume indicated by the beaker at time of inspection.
550 mL
